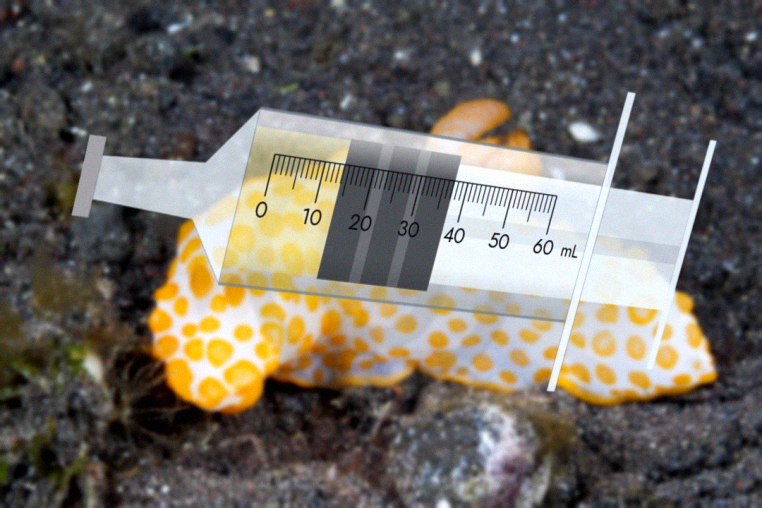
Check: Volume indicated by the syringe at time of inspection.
14 mL
